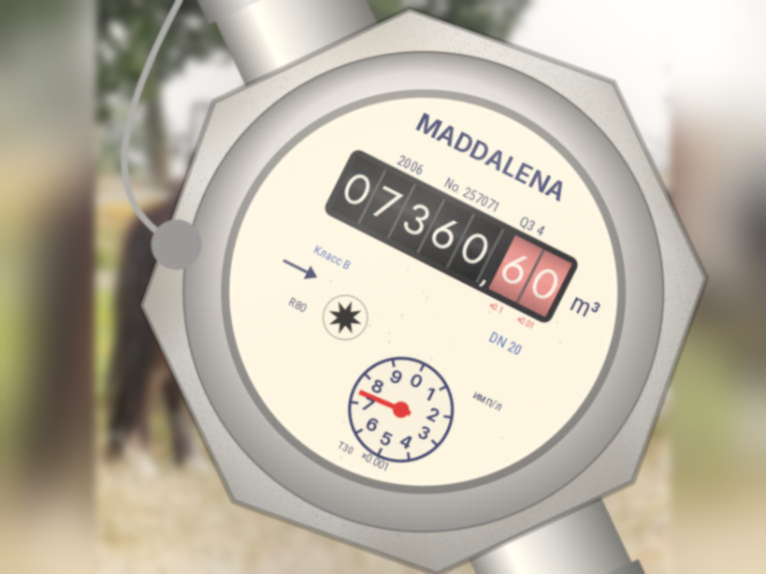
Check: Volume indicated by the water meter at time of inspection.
7360.607 m³
